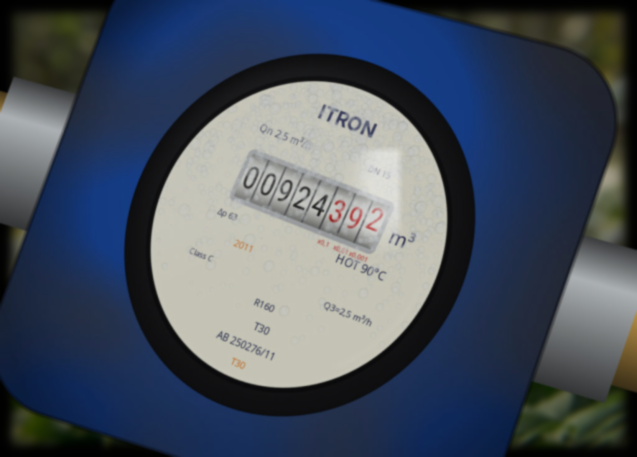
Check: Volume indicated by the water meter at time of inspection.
924.392 m³
